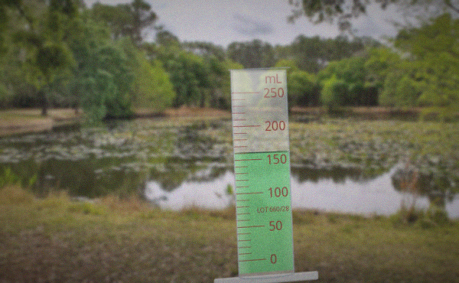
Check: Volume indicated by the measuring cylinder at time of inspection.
160 mL
